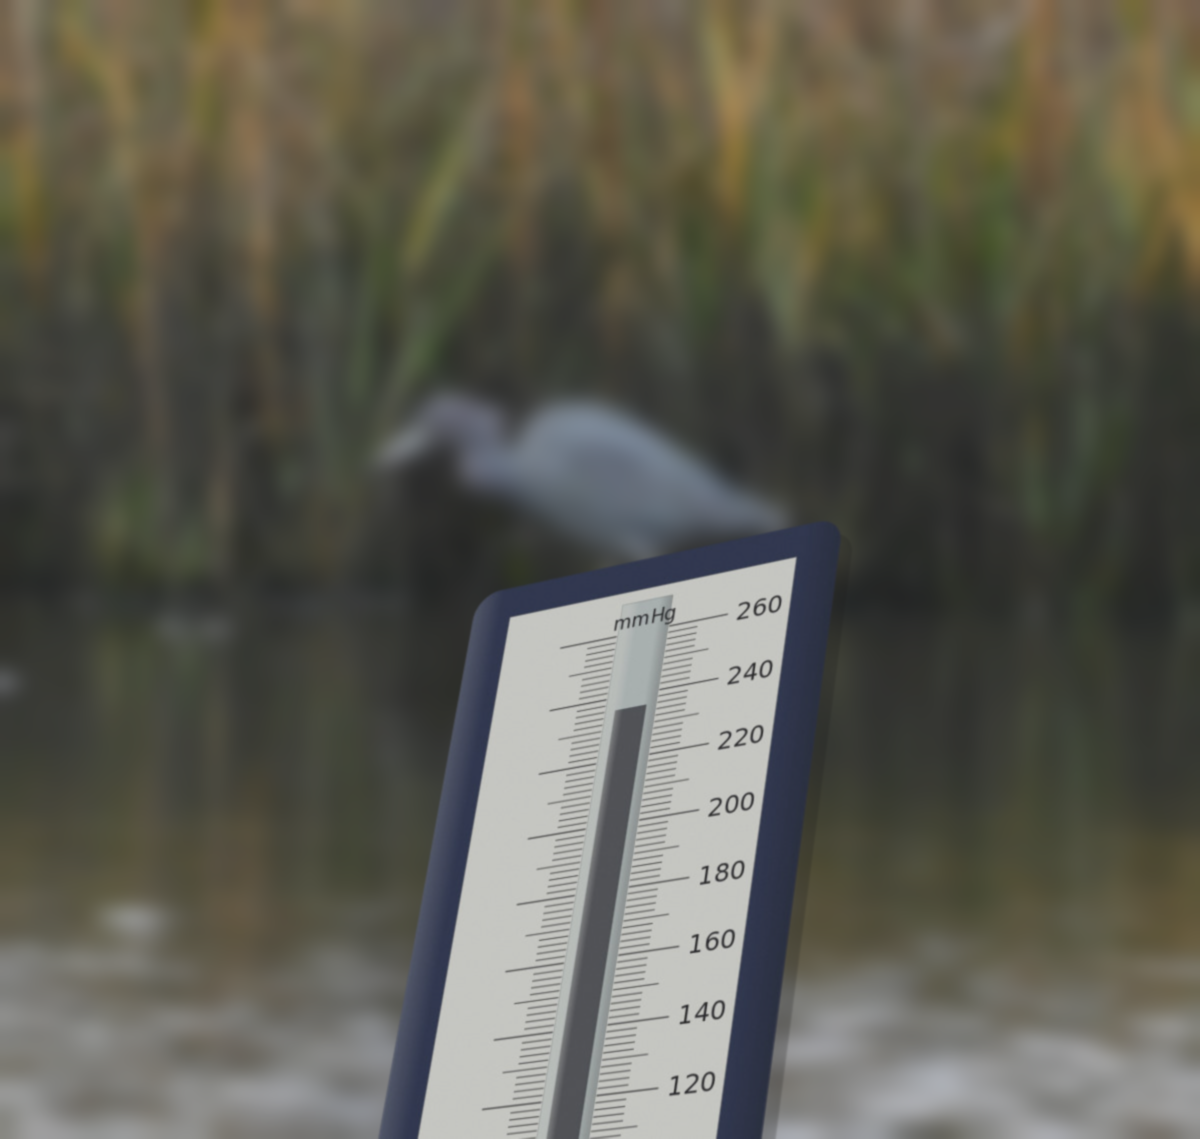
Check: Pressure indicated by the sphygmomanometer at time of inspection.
236 mmHg
